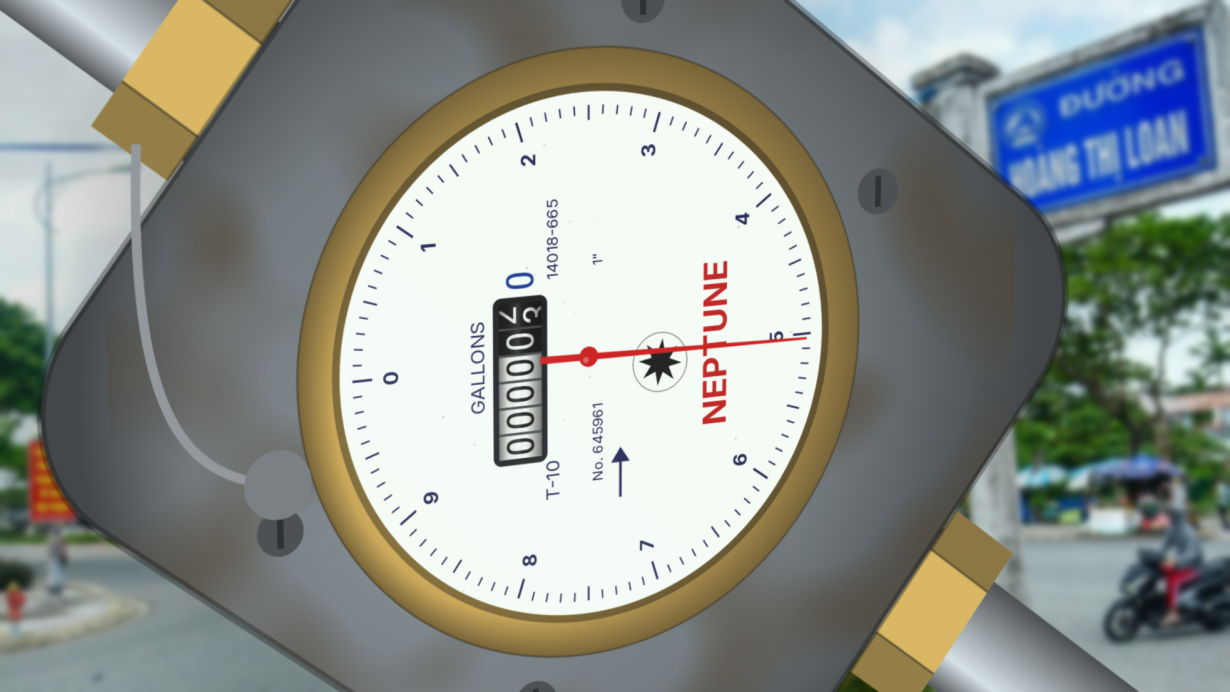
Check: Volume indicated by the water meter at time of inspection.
25.0 gal
